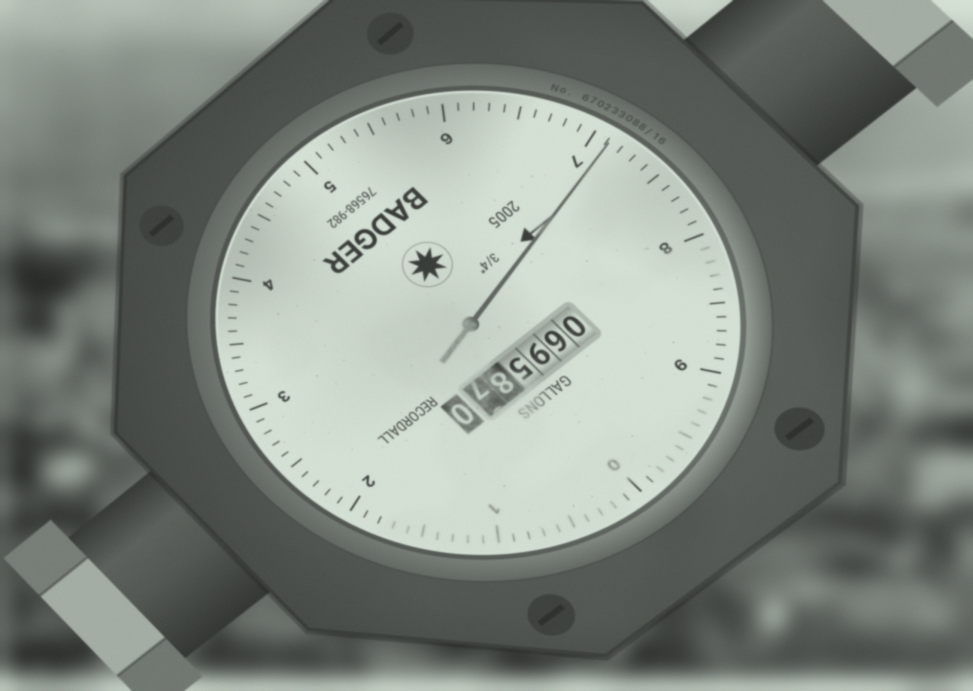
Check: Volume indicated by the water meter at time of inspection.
695867.1 gal
